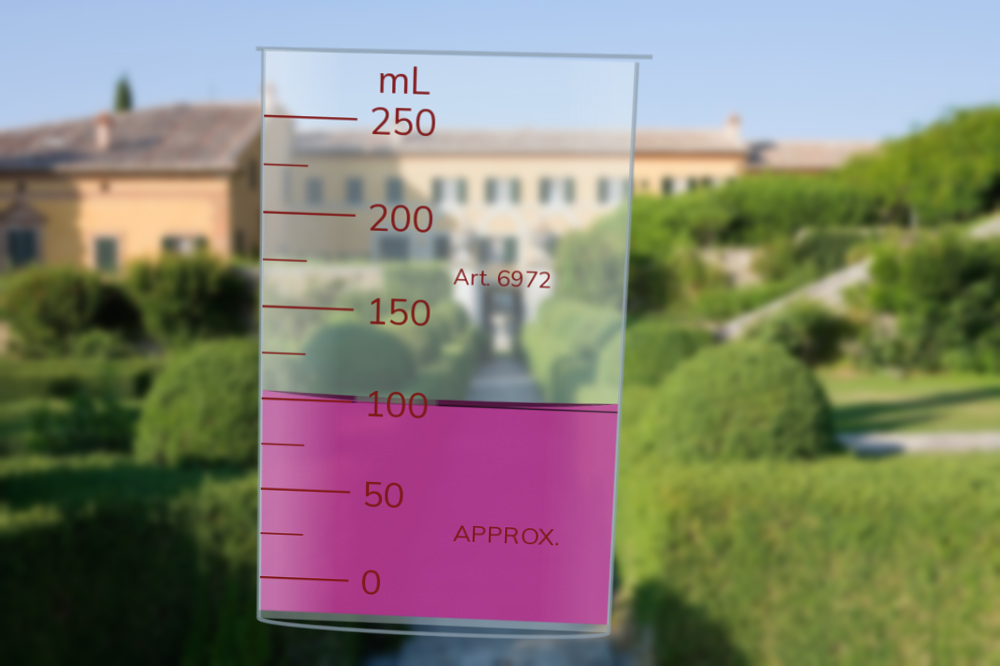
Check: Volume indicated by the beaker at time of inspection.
100 mL
